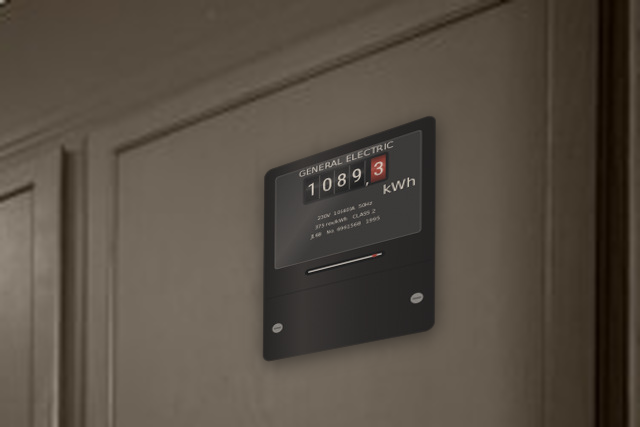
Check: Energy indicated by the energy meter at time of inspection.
1089.3 kWh
